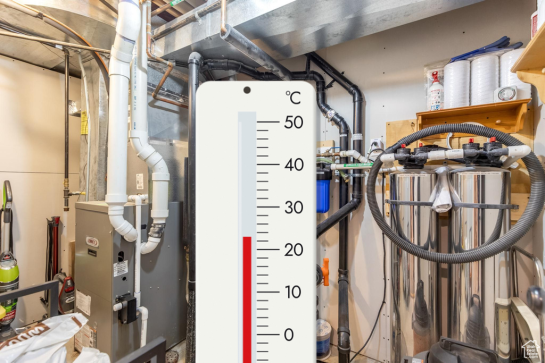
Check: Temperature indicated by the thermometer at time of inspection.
23 °C
